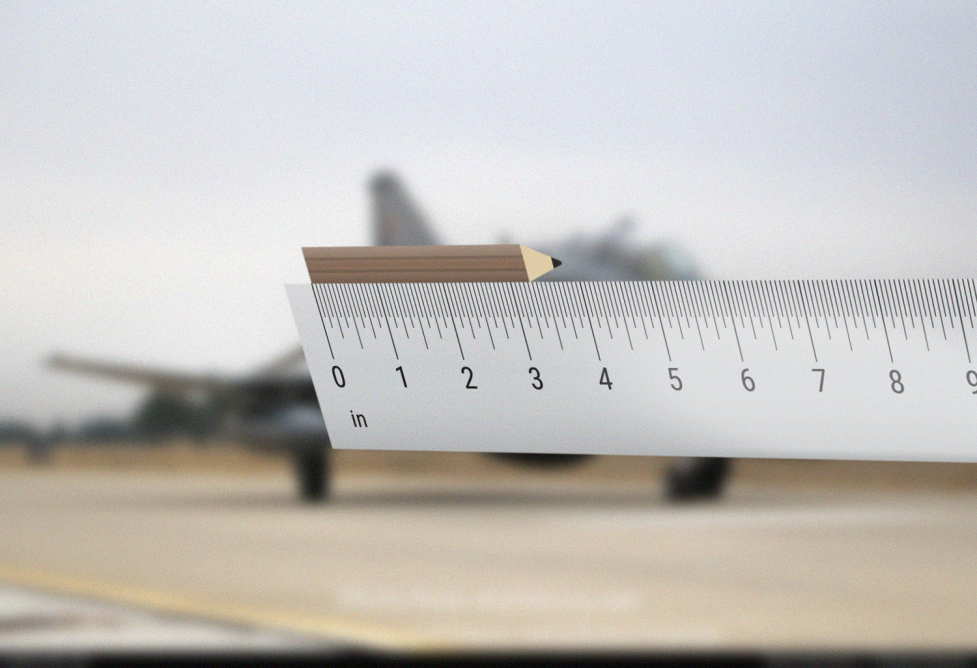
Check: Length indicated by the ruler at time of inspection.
3.8125 in
